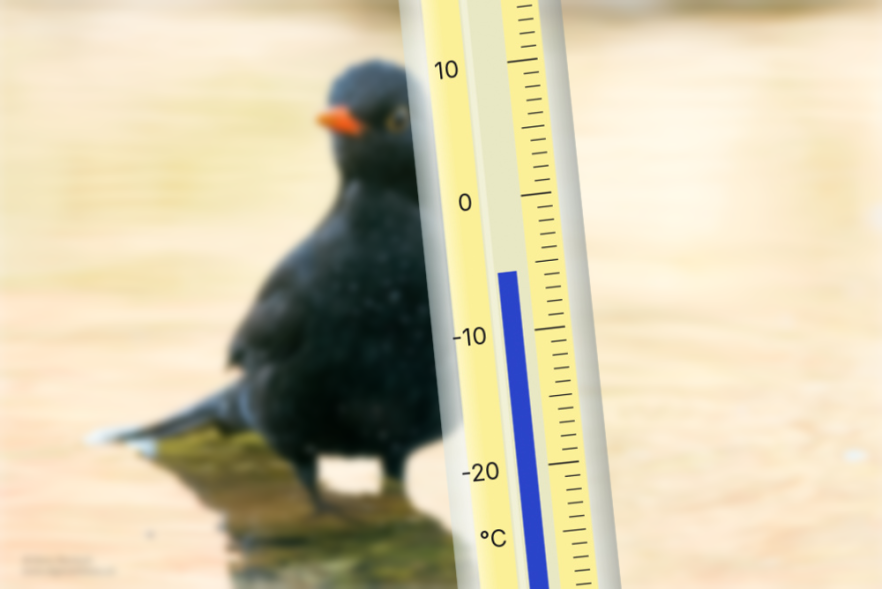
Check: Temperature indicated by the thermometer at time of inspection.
-5.5 °C
